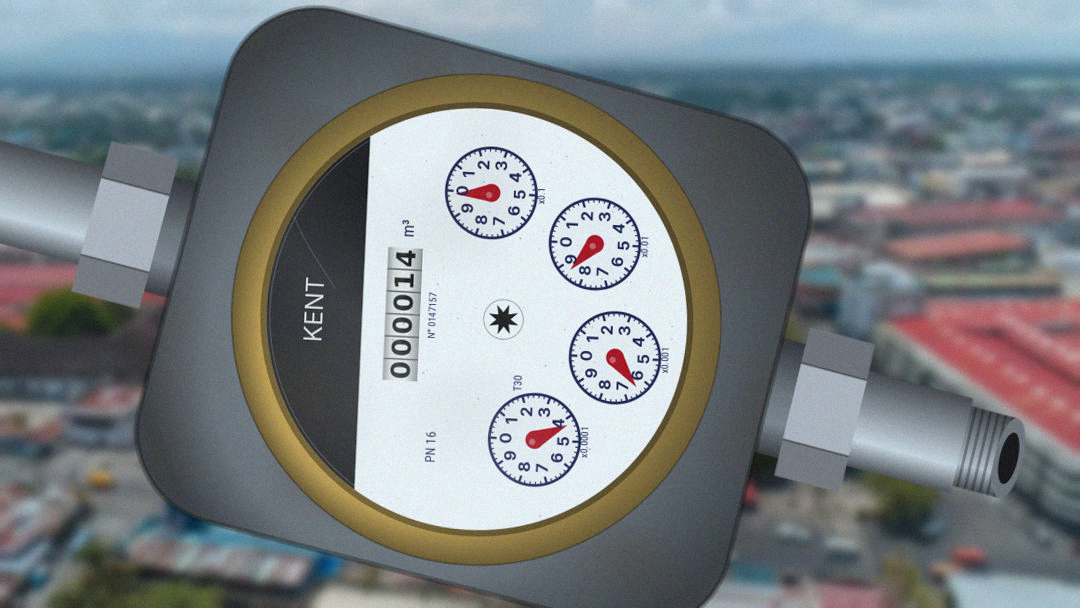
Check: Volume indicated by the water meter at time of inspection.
13.9864 m³
